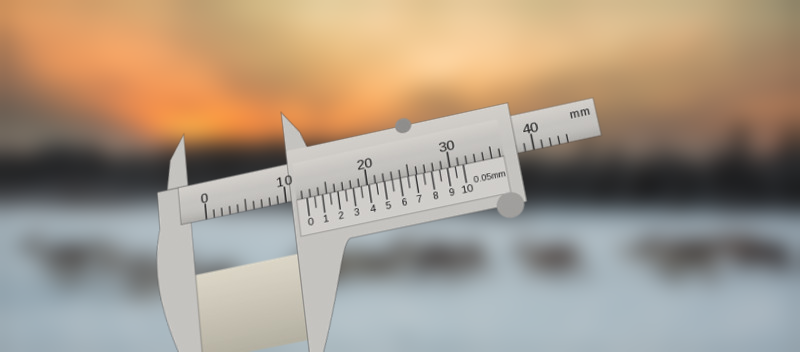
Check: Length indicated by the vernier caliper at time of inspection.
12.6 mm
